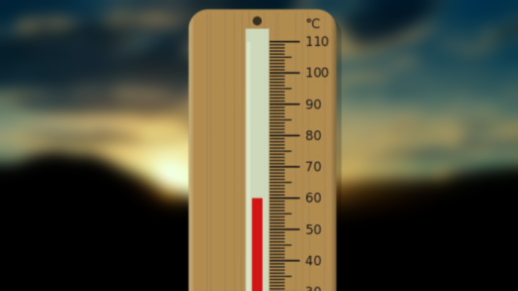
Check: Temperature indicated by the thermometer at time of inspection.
60 °C
